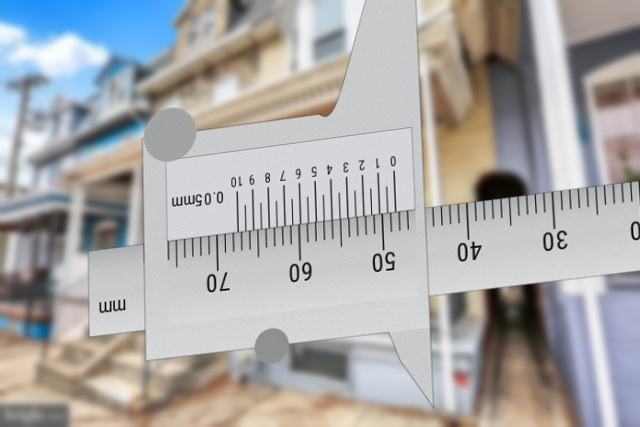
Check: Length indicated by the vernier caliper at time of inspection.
48.4 mm
